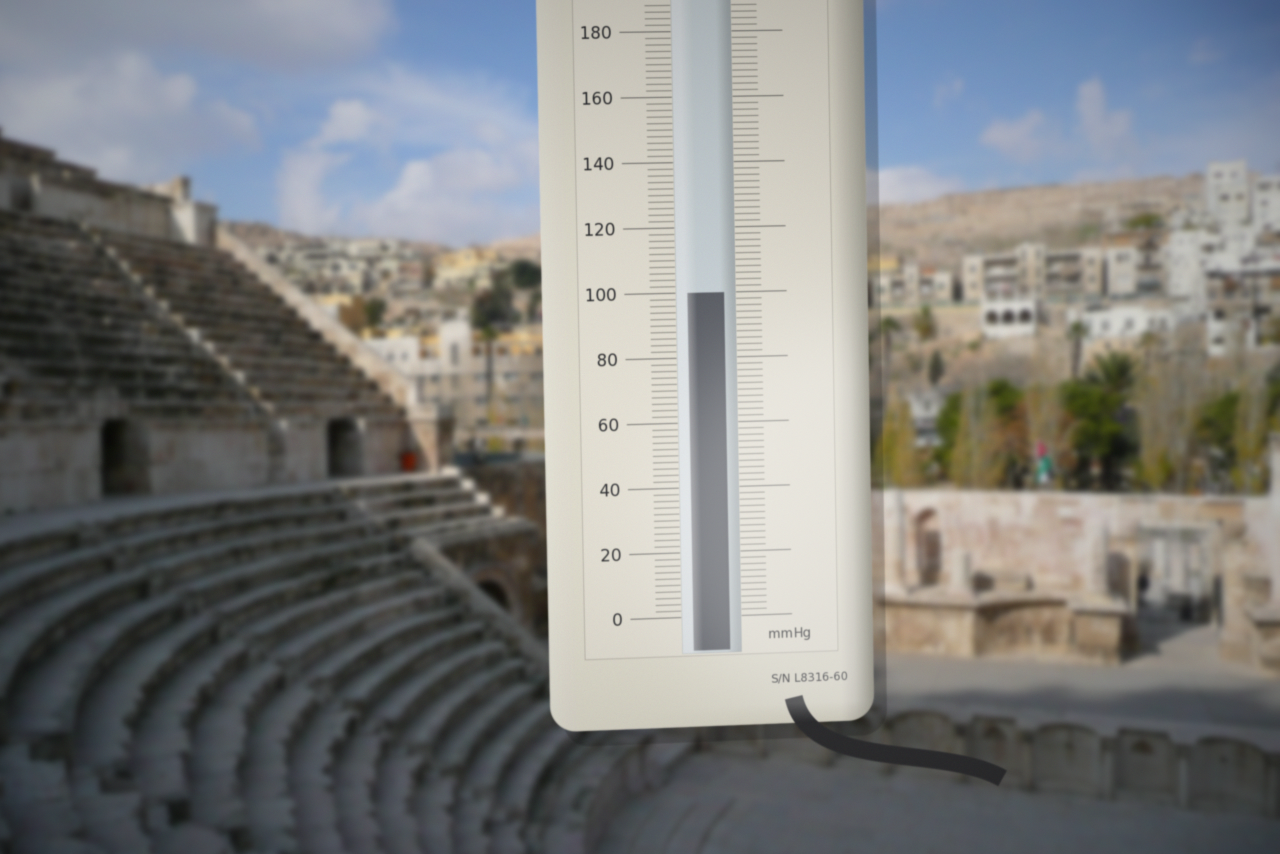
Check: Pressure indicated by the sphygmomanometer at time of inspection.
100 mmHg
